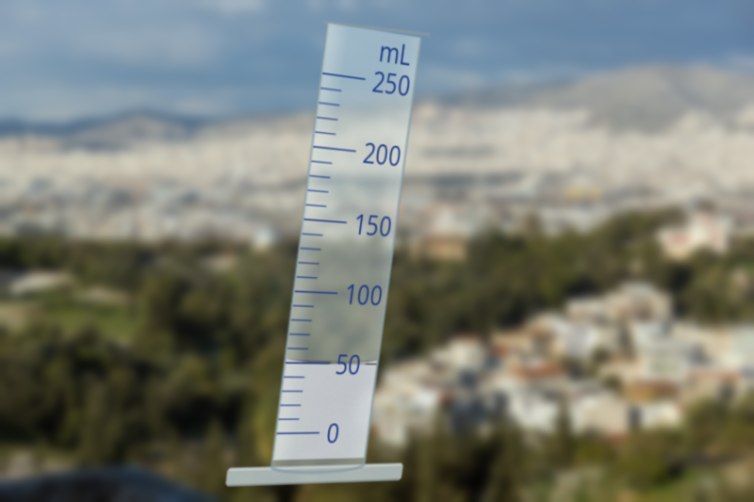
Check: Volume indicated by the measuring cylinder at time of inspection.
50 mL
